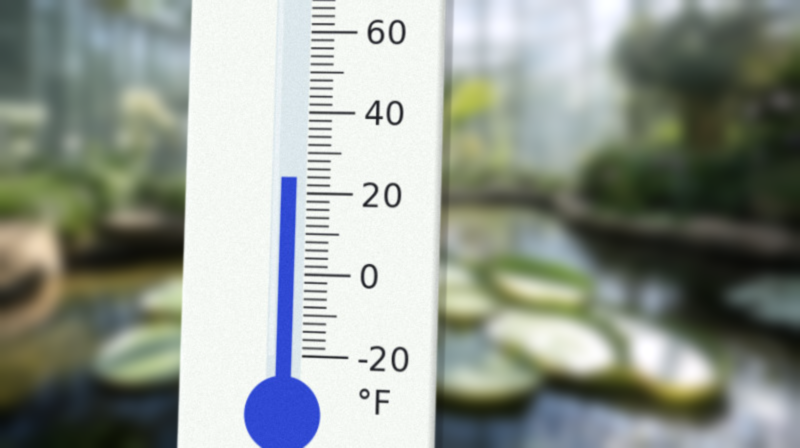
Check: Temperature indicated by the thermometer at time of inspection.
24 °F
